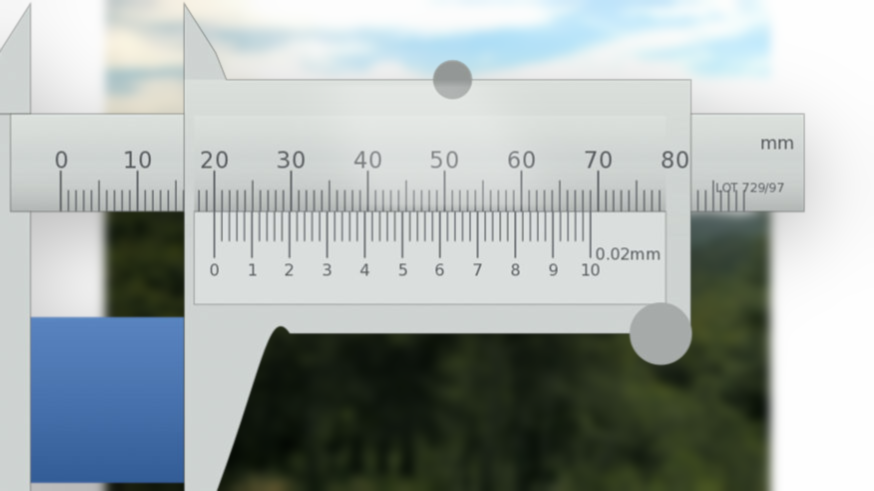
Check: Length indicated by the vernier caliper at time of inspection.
20.0 mm
